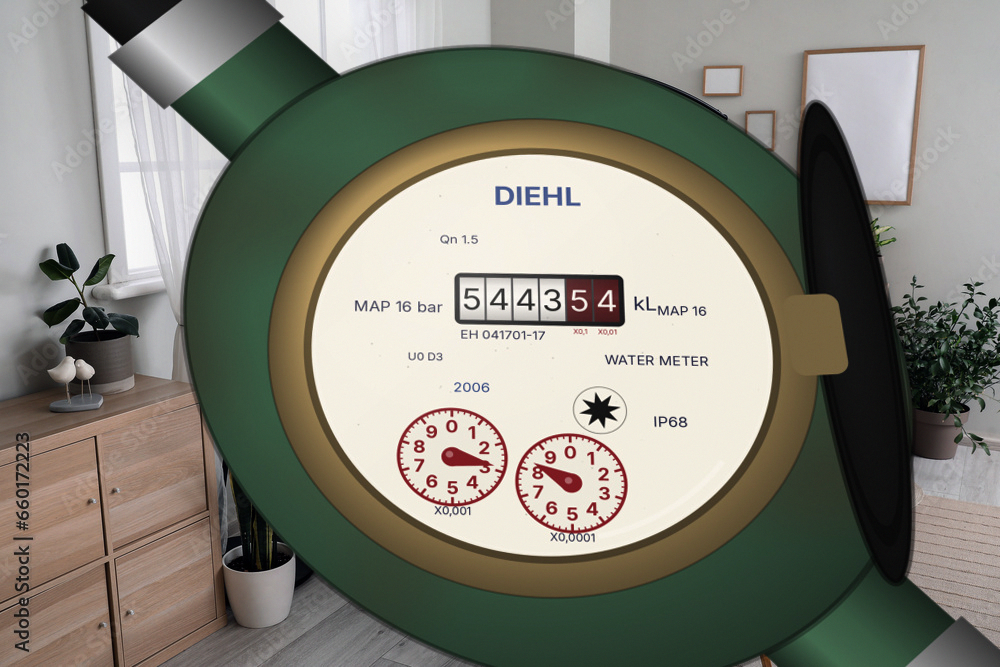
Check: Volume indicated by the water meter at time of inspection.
5443.5428 kL
